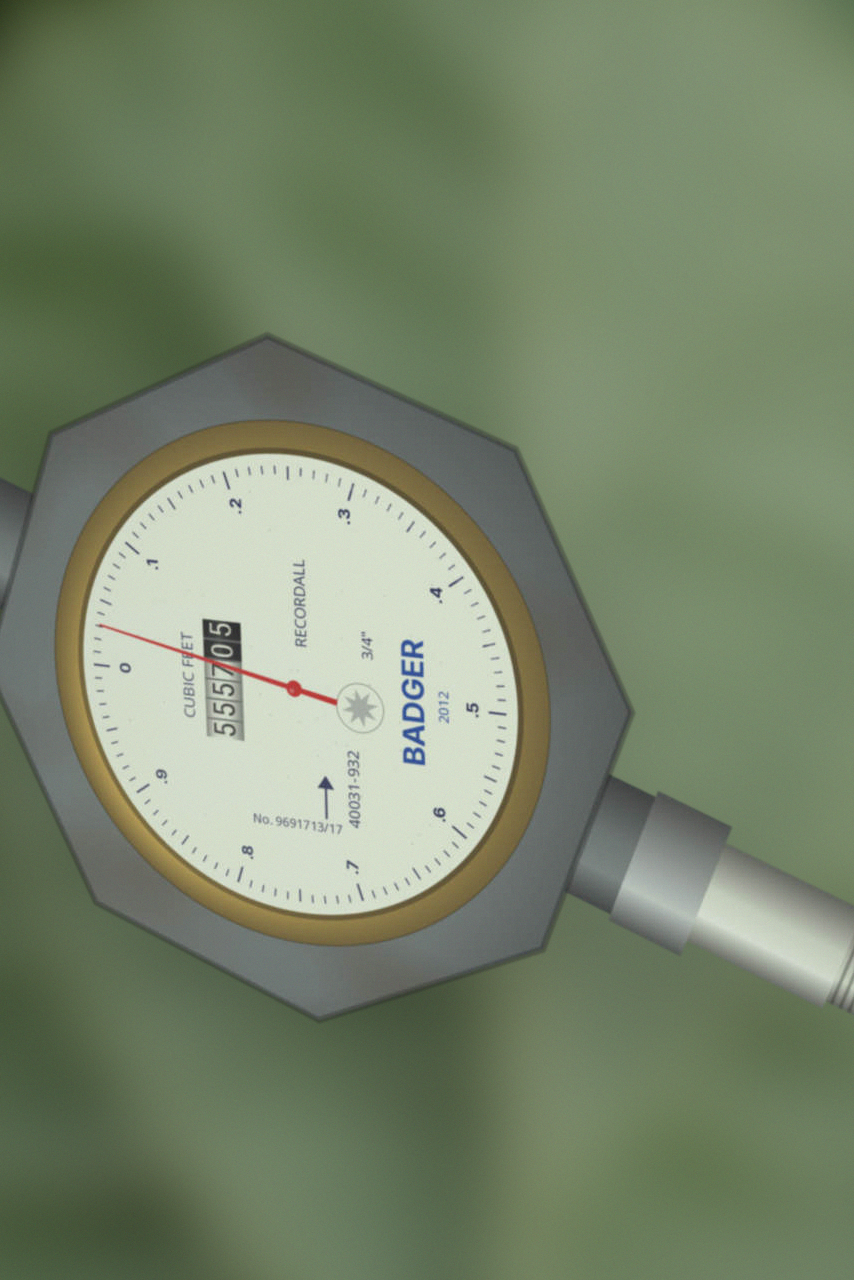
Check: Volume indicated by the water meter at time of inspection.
555705.03 ft³
